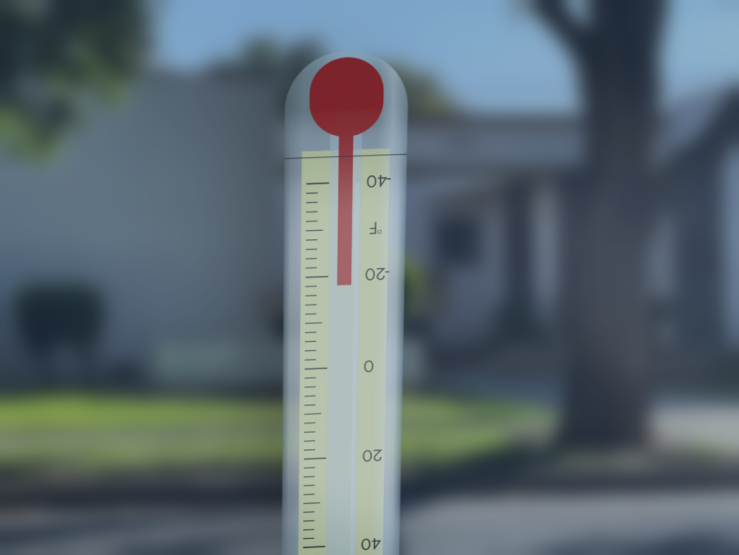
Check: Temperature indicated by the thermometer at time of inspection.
-18 °F
